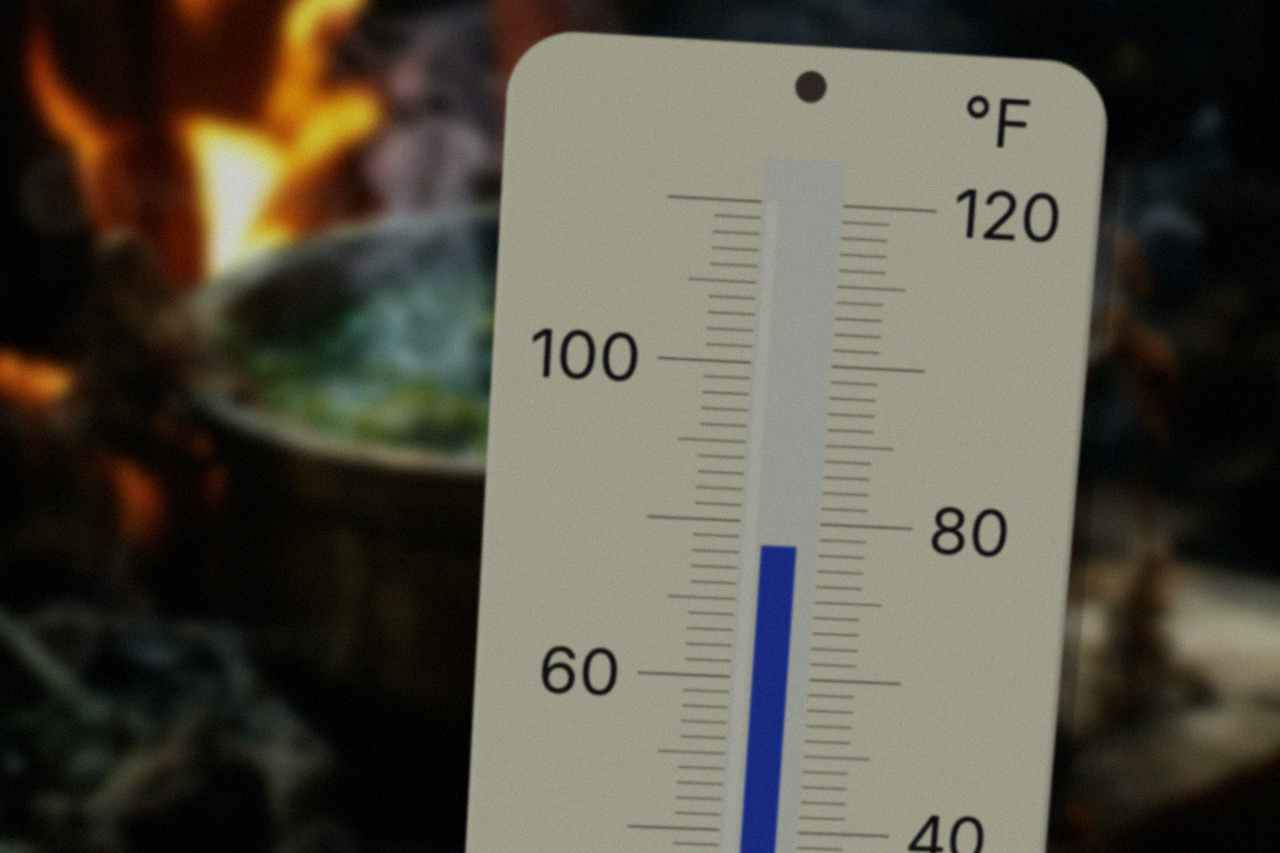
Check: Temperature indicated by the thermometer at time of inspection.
77 °F
